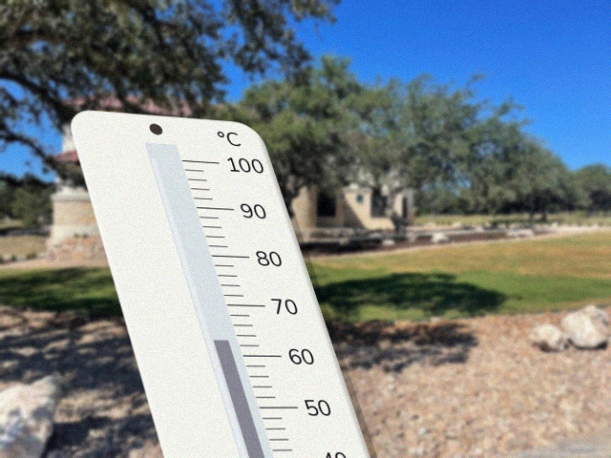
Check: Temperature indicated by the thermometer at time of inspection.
63 °C
